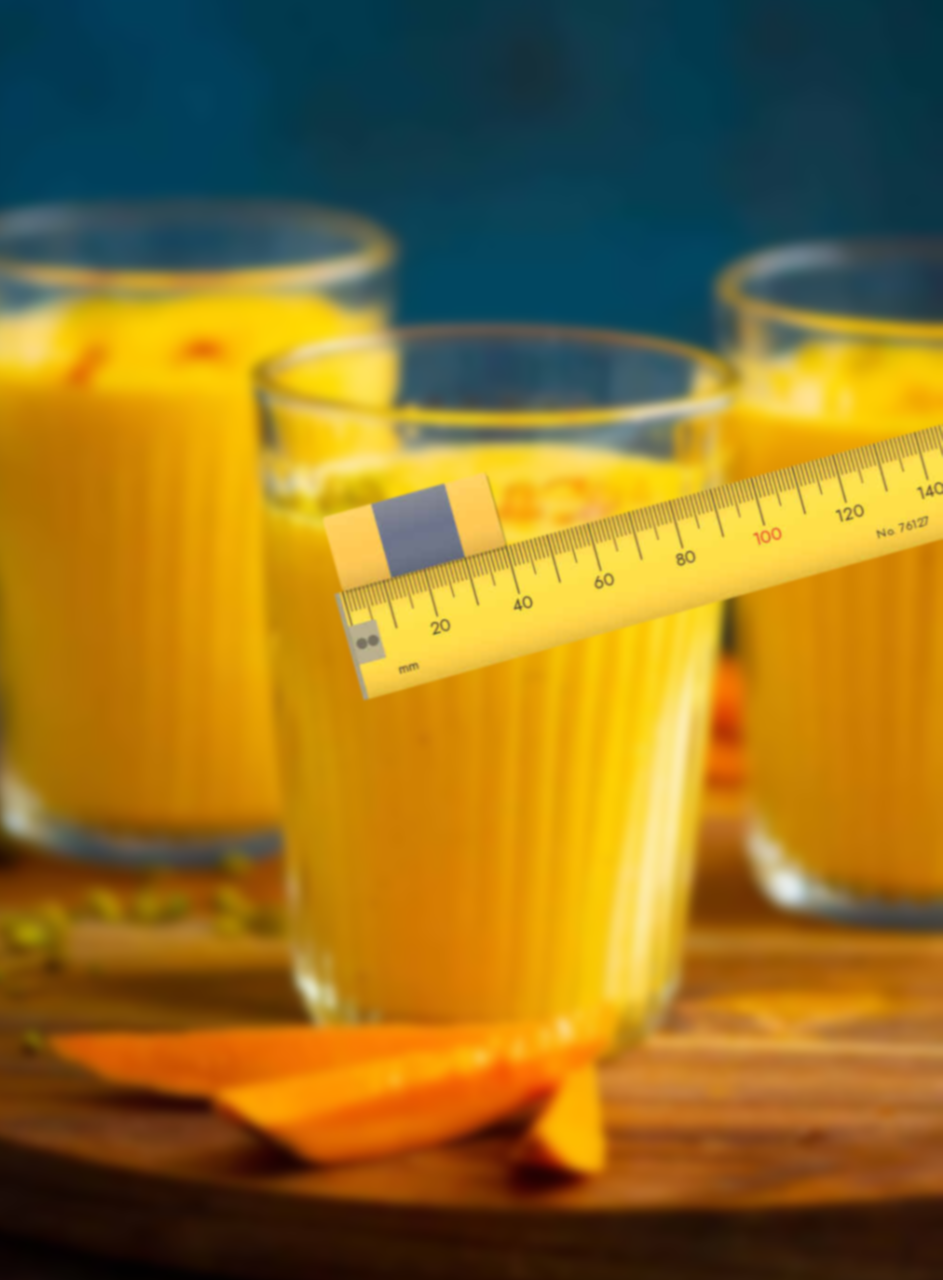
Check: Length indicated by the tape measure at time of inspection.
40 mm
